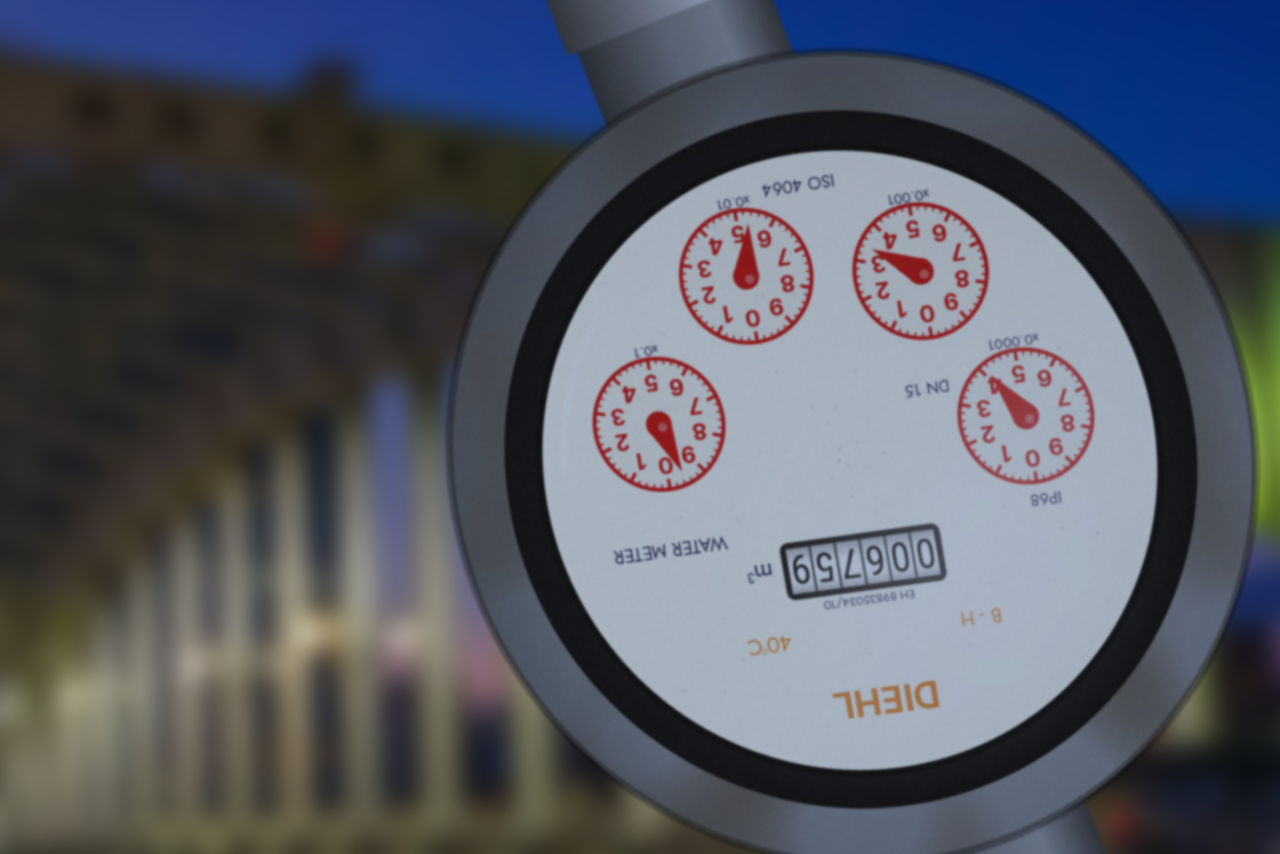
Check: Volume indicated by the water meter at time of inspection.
6758.9534 m³
